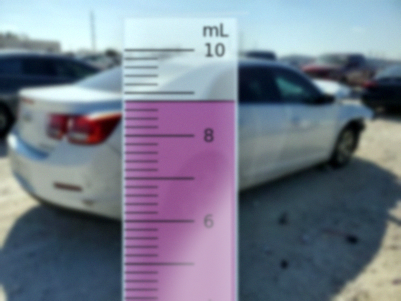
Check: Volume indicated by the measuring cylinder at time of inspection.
8.8 mL
